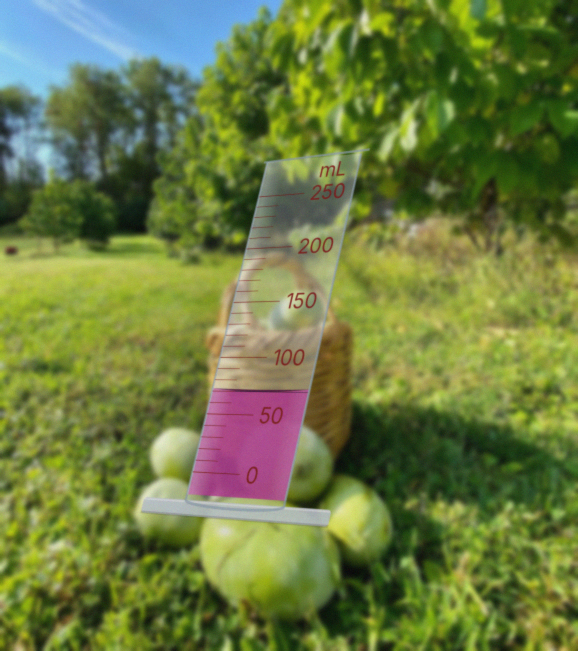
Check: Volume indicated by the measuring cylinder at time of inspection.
70 mL
